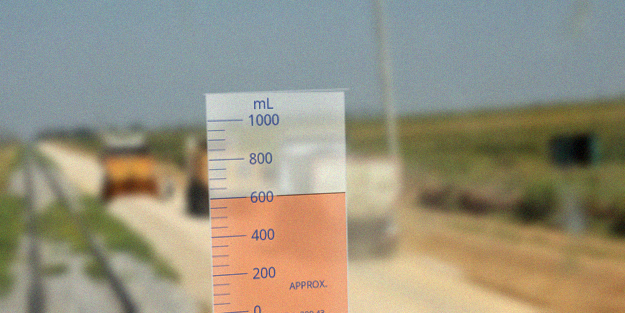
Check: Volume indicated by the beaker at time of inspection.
600 mL
